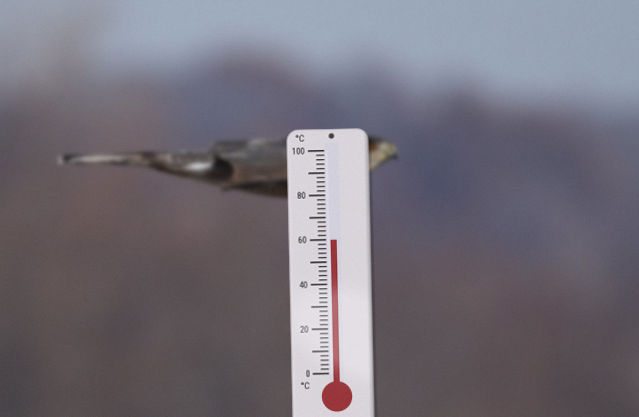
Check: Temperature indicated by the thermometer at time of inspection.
60 °C
